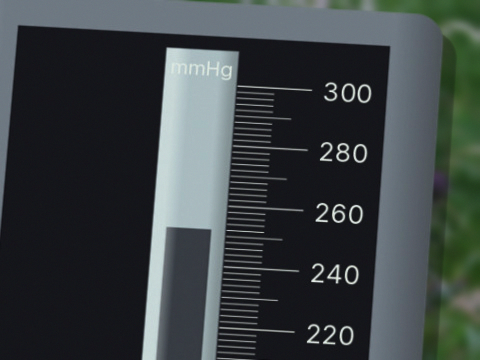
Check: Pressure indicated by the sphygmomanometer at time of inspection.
252 mmHg
